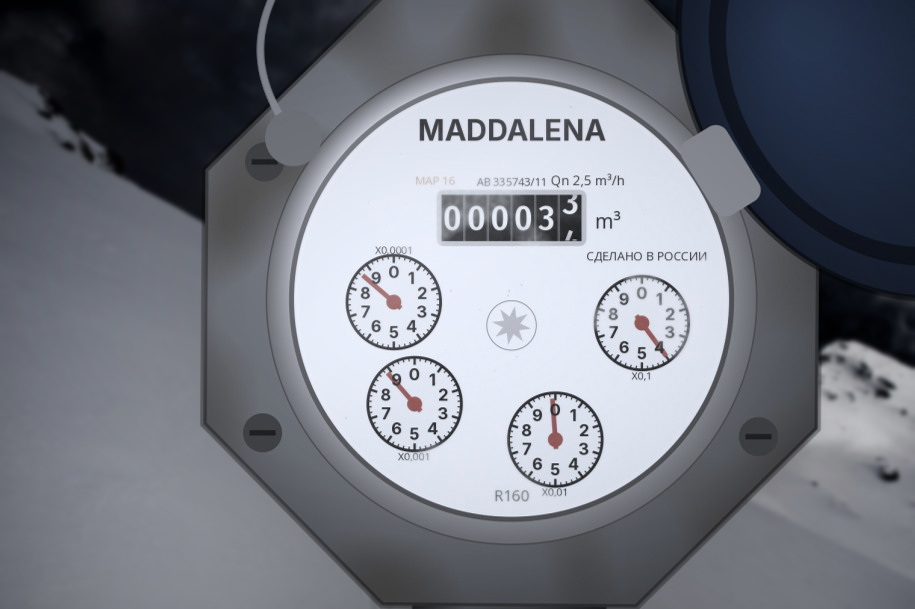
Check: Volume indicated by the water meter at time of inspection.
33.3988 m³
